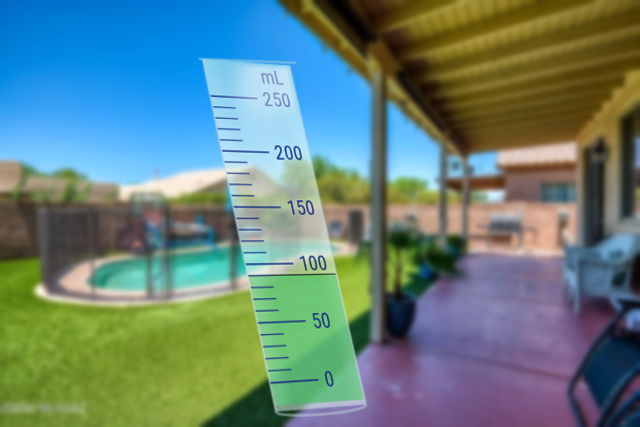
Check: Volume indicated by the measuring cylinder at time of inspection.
90 mL
